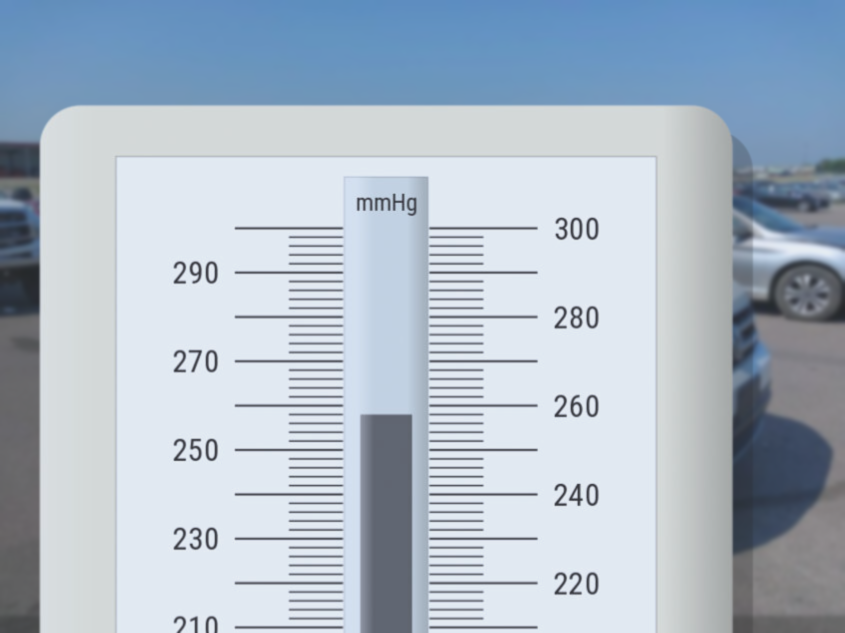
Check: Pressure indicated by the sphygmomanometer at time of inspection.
258 mmHg
